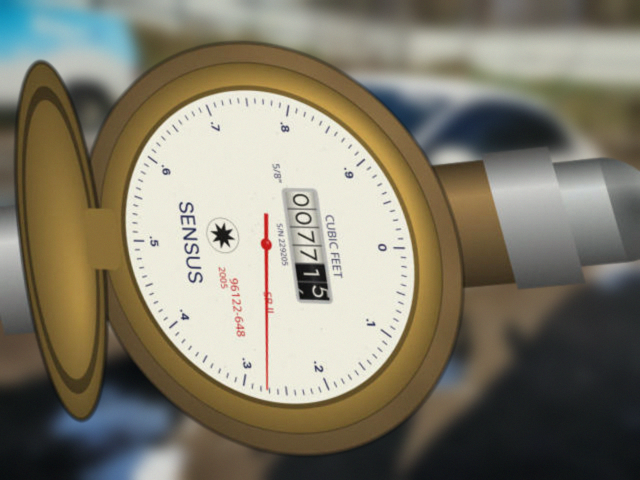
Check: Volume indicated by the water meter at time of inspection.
7715.27 ft³
